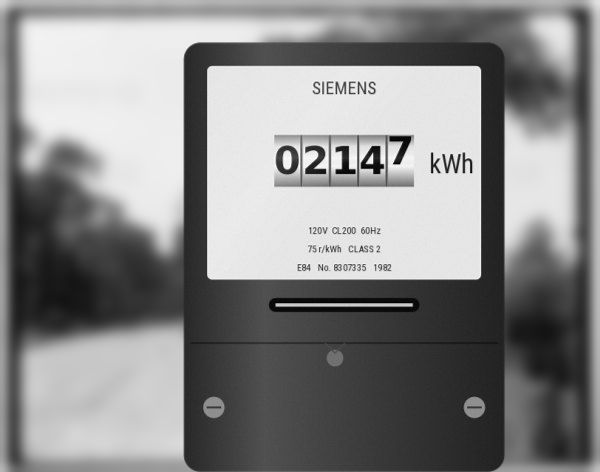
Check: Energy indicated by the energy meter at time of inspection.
2147 kWh
